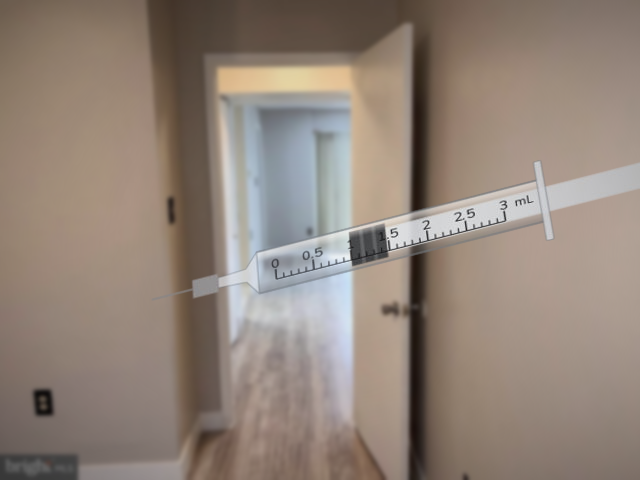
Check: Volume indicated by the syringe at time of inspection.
1 mL
